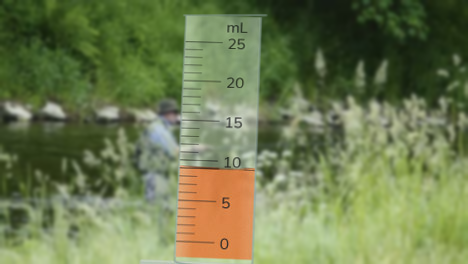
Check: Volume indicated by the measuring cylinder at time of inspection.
9 mL
